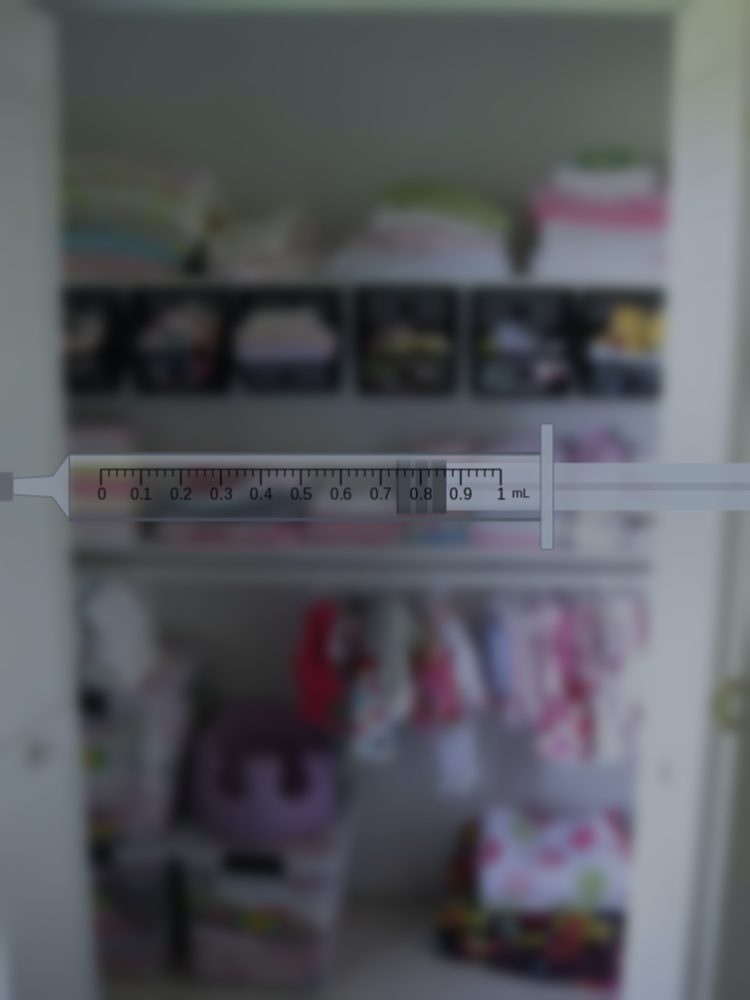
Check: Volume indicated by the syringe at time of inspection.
0.74 mL
